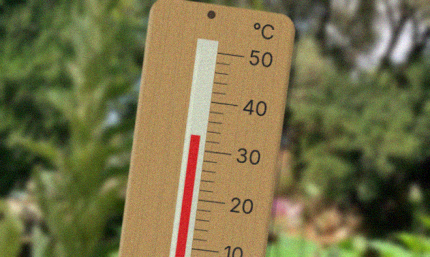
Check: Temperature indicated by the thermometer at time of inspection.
33 °C
